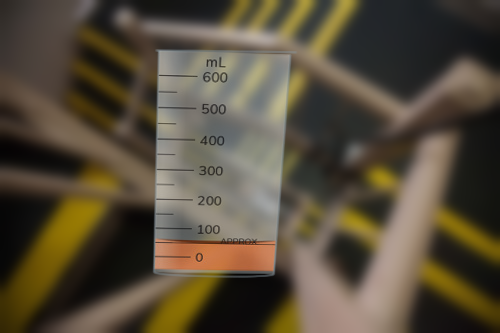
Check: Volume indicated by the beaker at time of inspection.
50 mL
